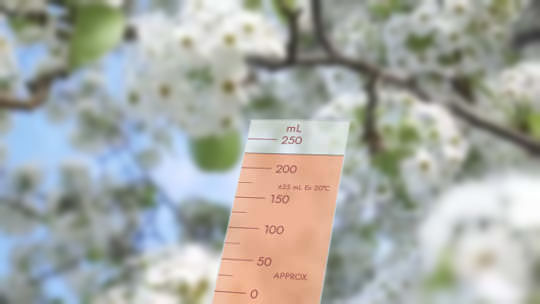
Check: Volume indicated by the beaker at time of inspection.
225 mL
